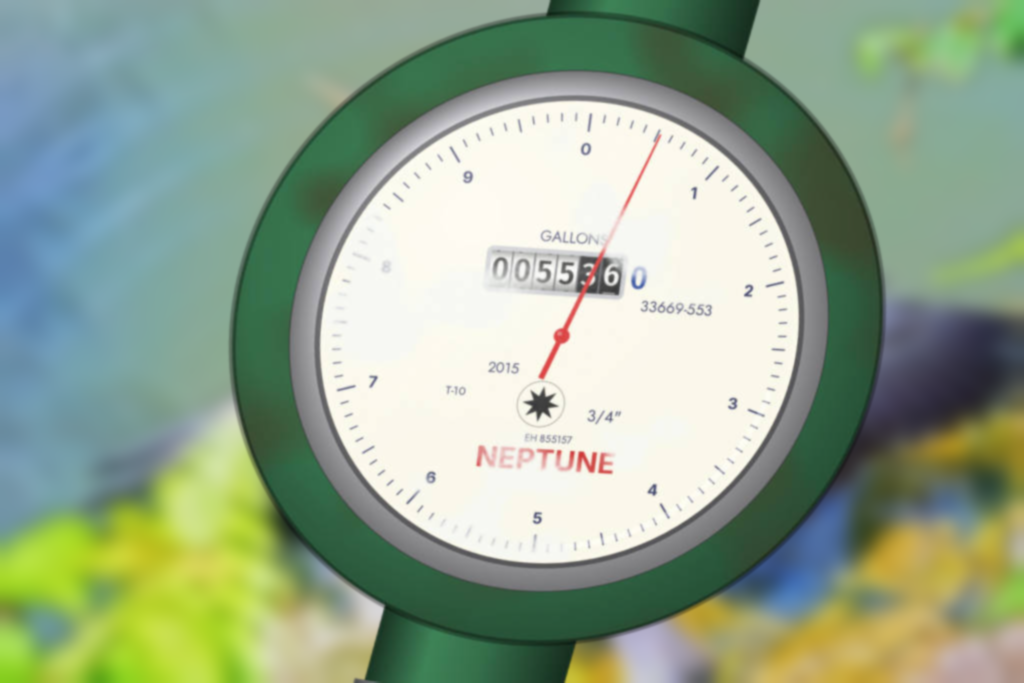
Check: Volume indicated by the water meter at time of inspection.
55360.5 gal
